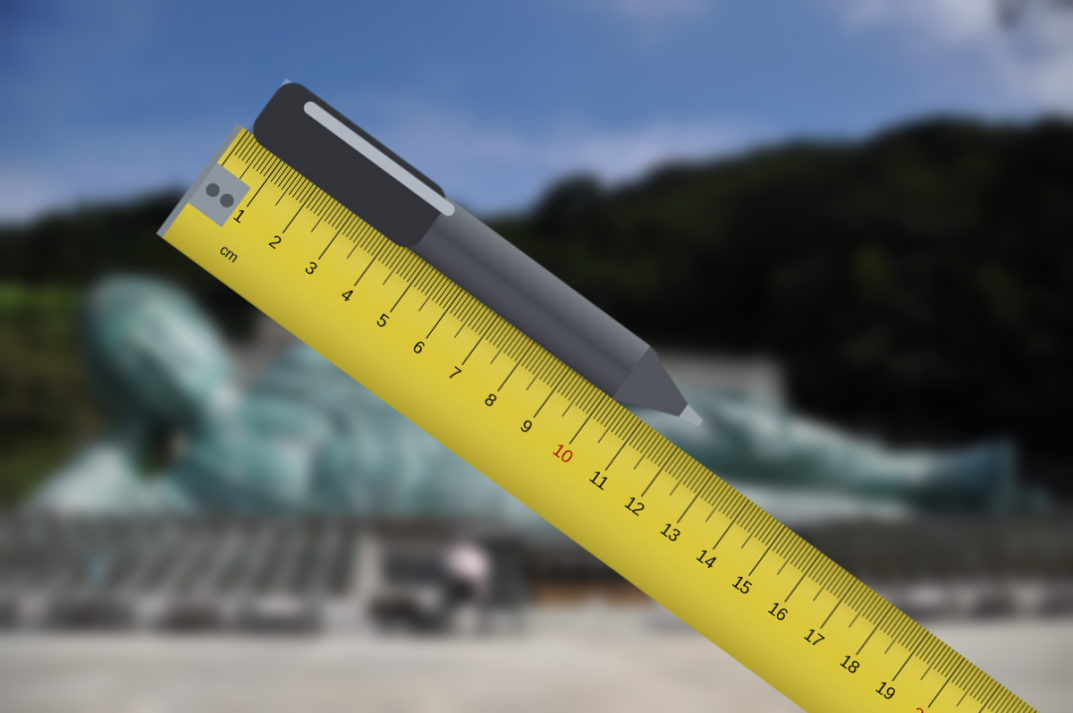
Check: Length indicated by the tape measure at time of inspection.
12.1 cm
